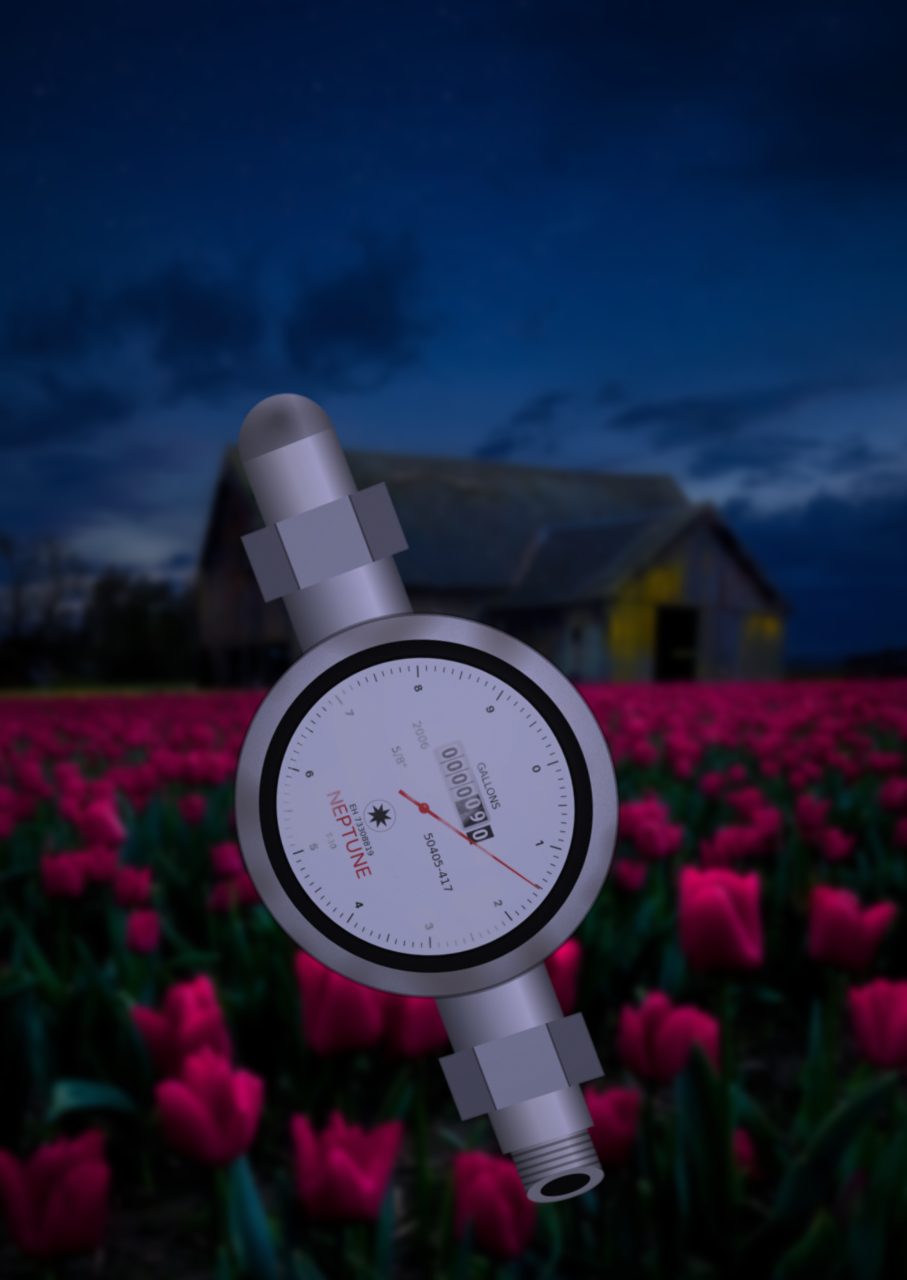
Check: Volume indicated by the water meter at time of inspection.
91.5 gal
